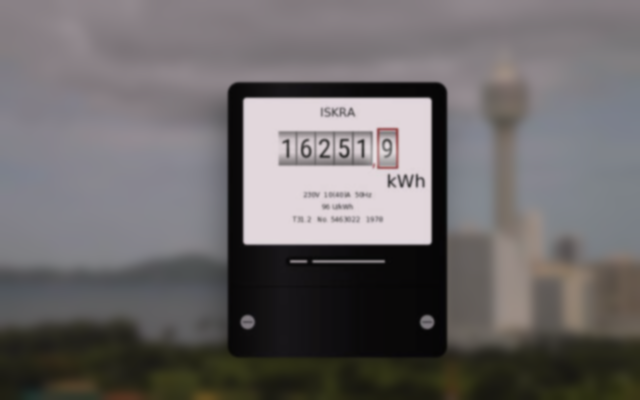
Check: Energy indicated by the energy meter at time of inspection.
16251.9 kWh
